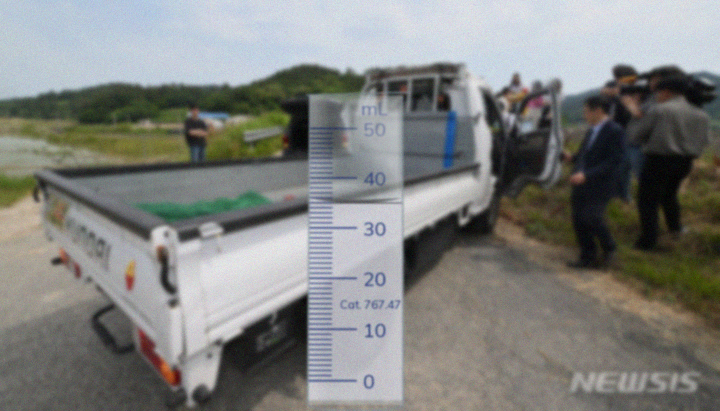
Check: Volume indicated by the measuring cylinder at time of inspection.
35 mL
